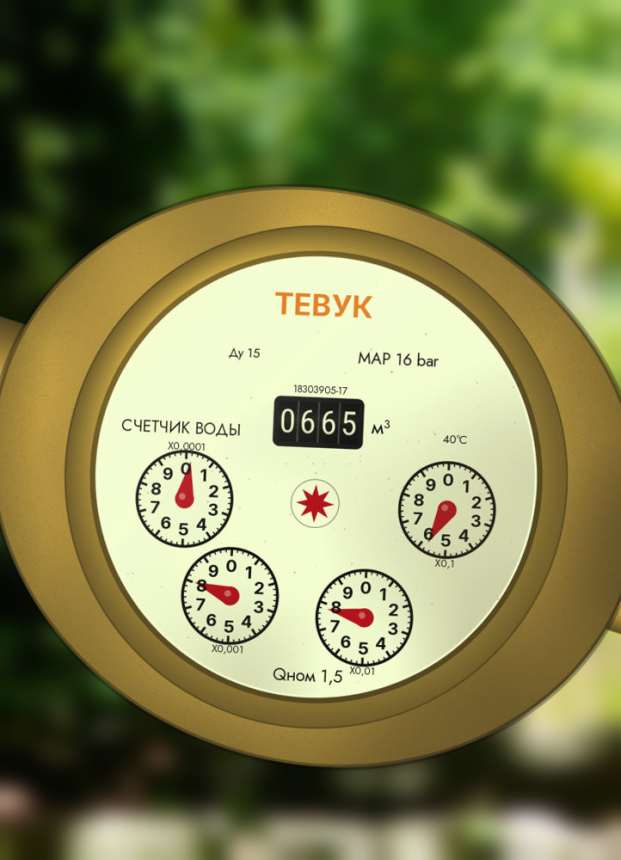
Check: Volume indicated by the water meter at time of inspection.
665.5780 m³
